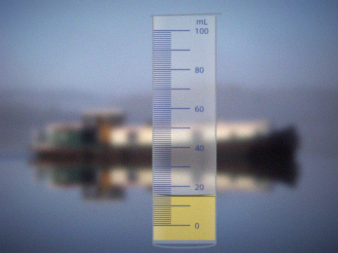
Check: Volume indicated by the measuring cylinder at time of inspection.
15 mL
